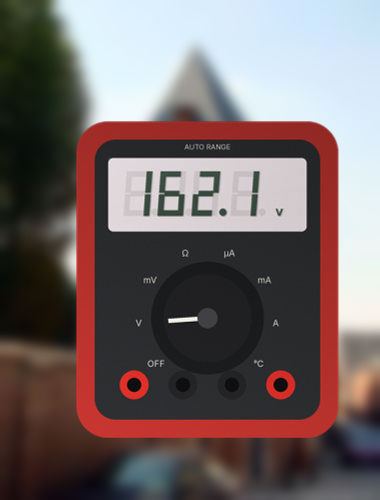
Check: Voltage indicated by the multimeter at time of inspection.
162.1 V
